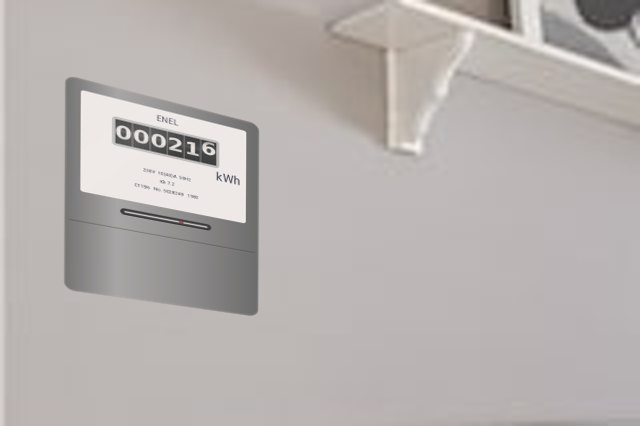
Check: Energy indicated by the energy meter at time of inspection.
216 kWh
